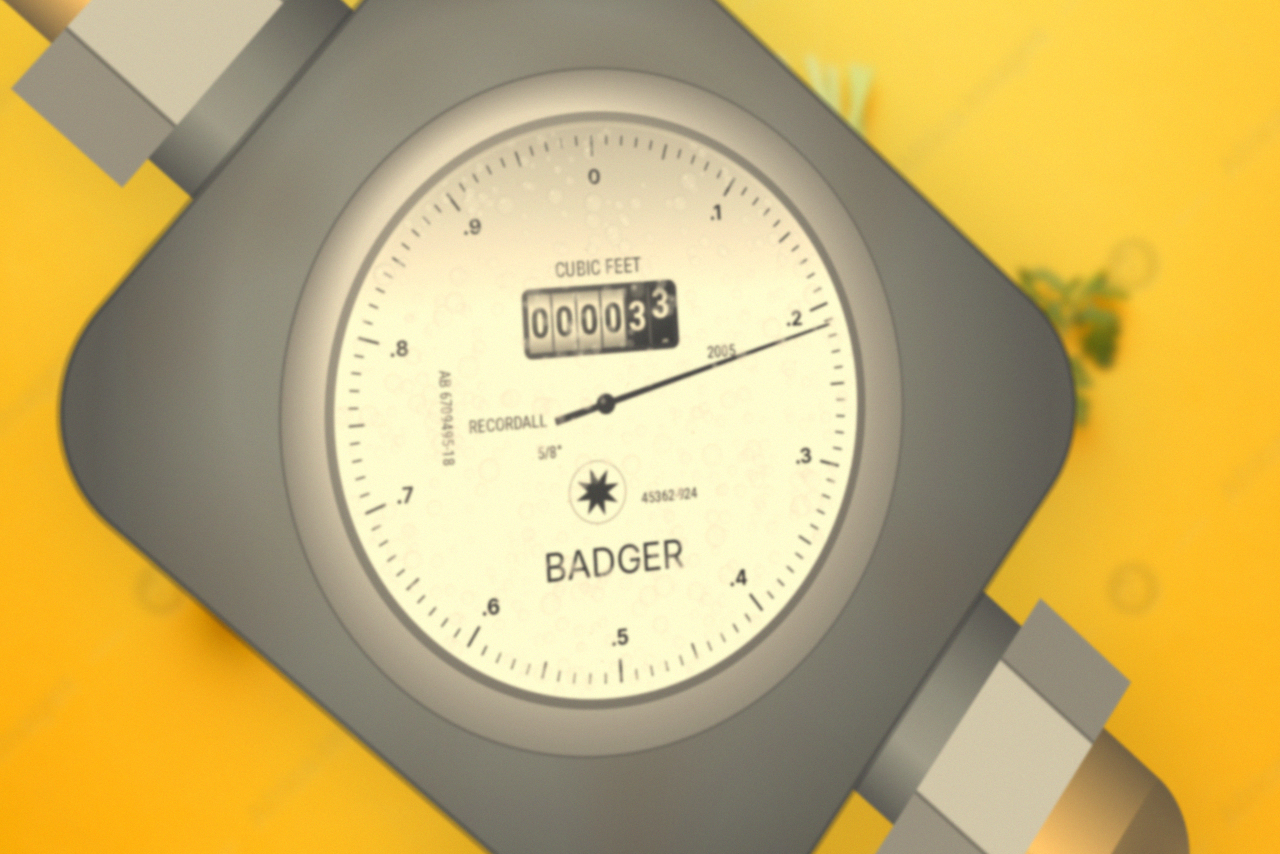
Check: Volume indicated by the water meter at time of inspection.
33.21 ft³
